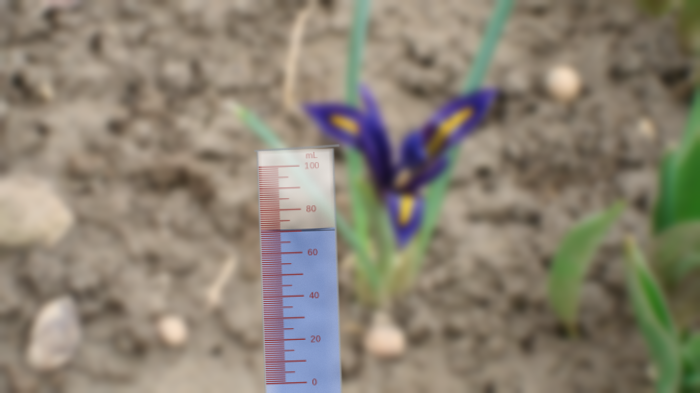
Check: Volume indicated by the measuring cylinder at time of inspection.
70 mL
